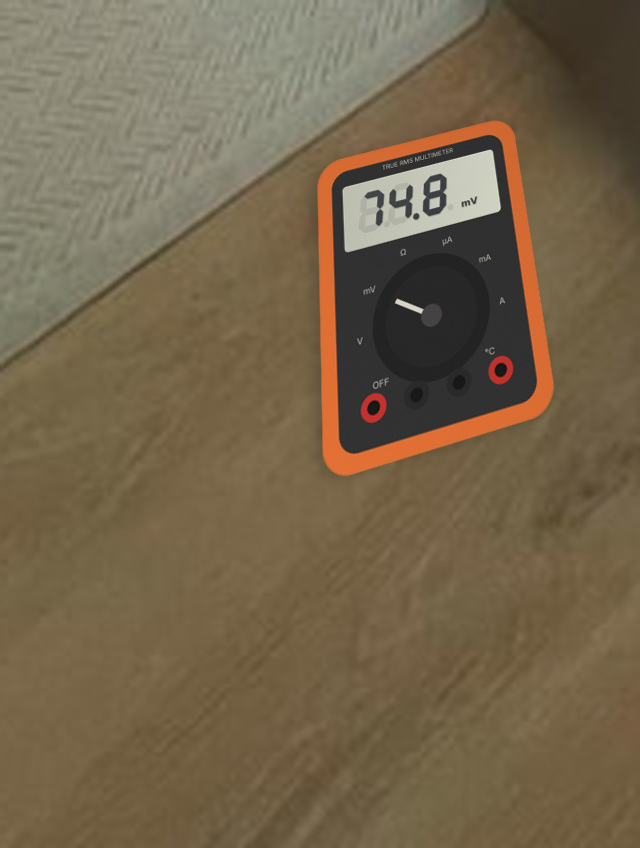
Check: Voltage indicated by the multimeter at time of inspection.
74.8 mV
